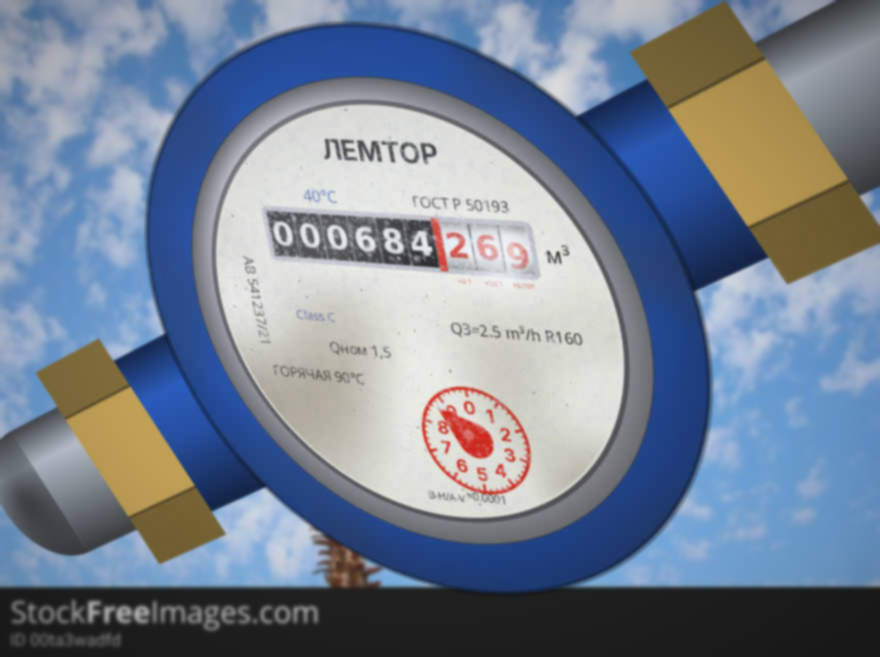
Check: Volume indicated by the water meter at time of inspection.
684.2688 m³
